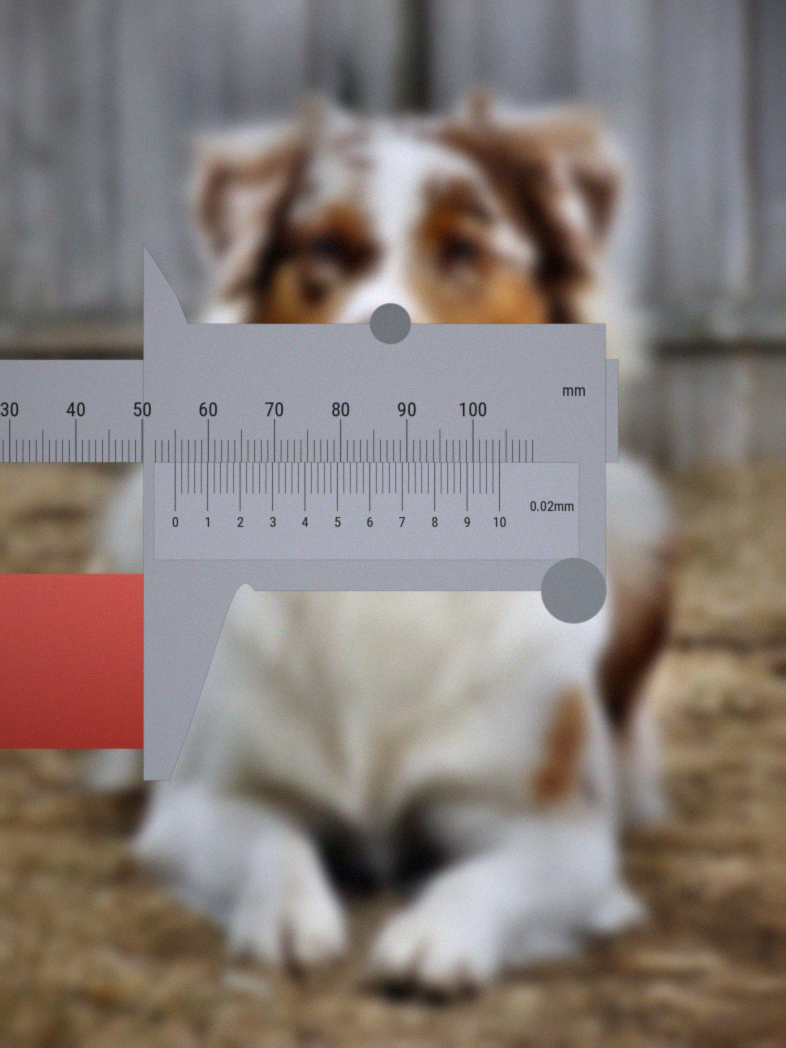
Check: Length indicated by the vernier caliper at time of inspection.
55.0 mm
